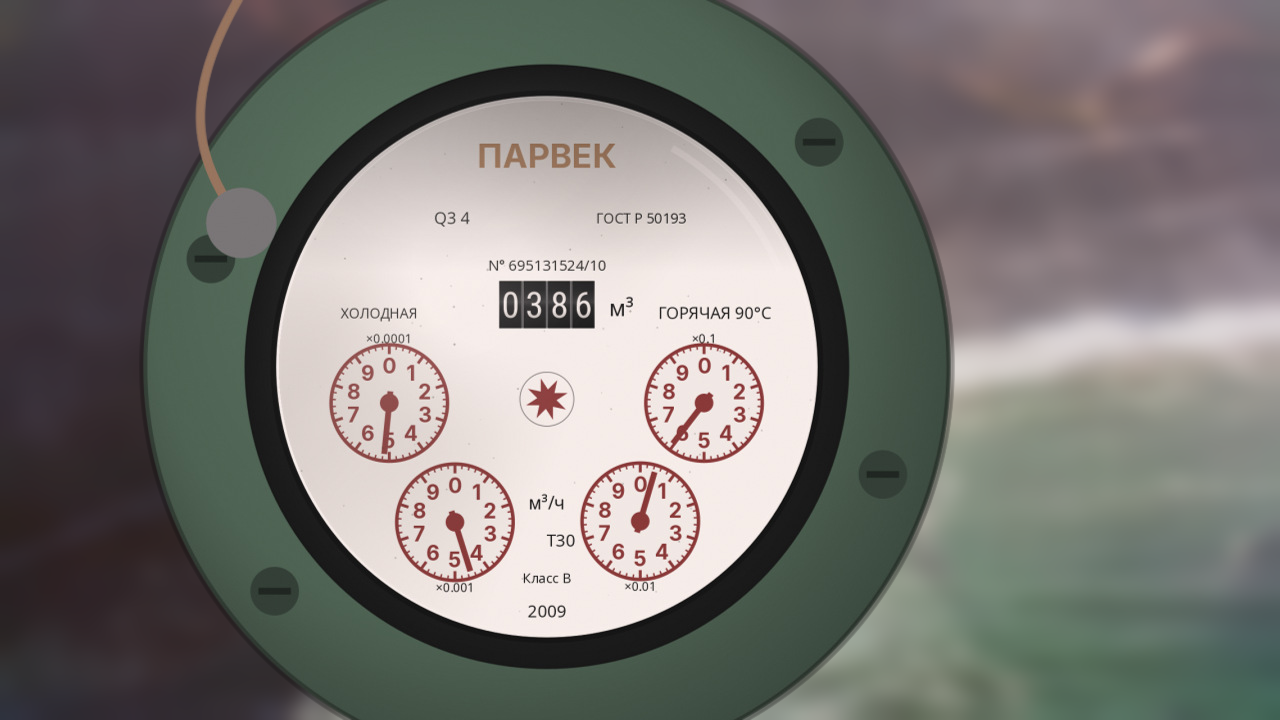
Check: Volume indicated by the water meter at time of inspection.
386.6045 m³
